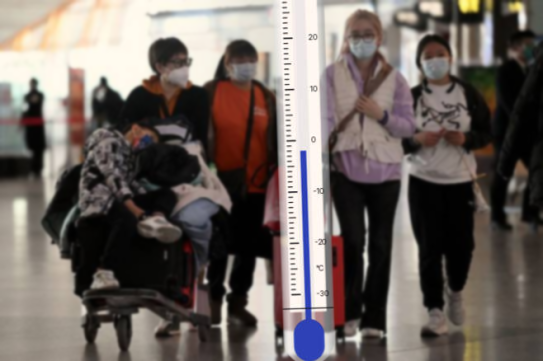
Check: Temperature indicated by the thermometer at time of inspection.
-2 °C
